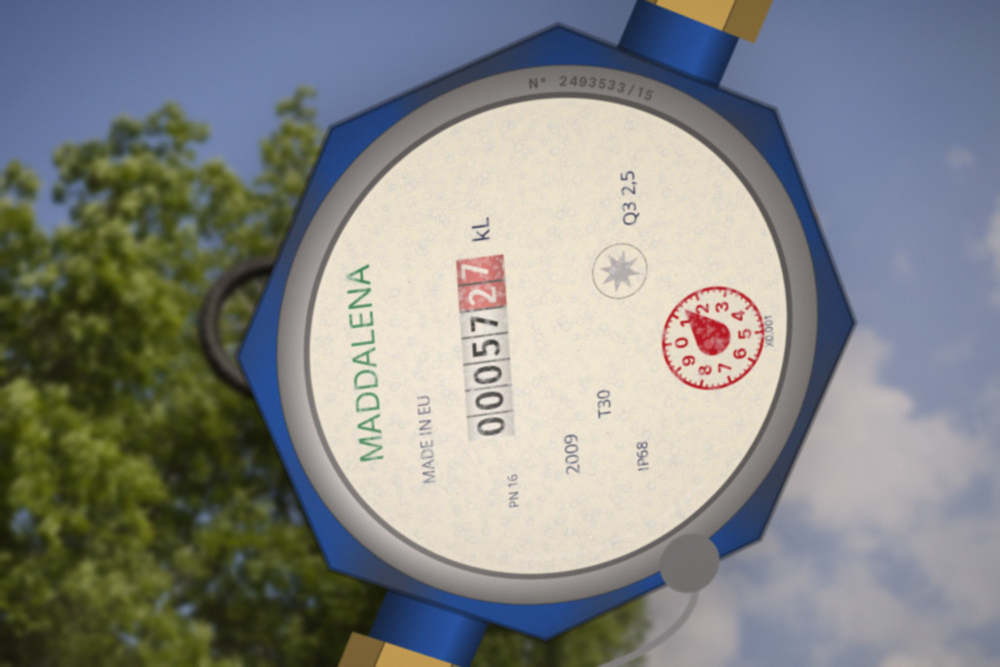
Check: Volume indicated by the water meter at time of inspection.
57.271 kL
